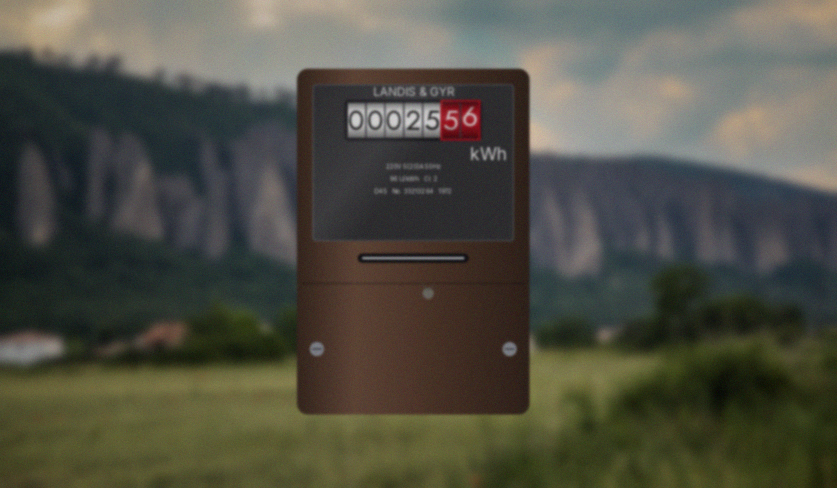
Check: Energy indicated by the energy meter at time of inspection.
25.56 kWh
